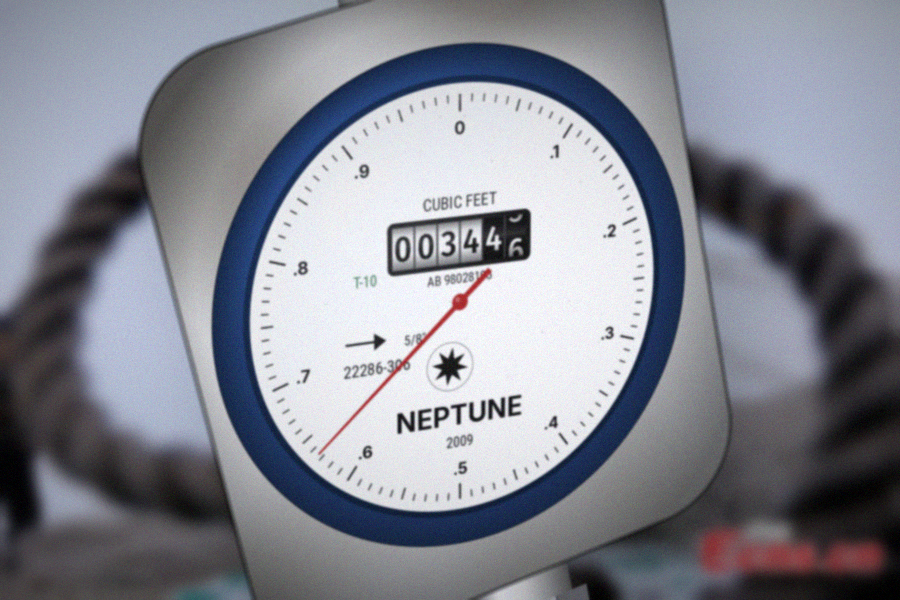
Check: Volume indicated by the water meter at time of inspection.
3445.63 ft³
